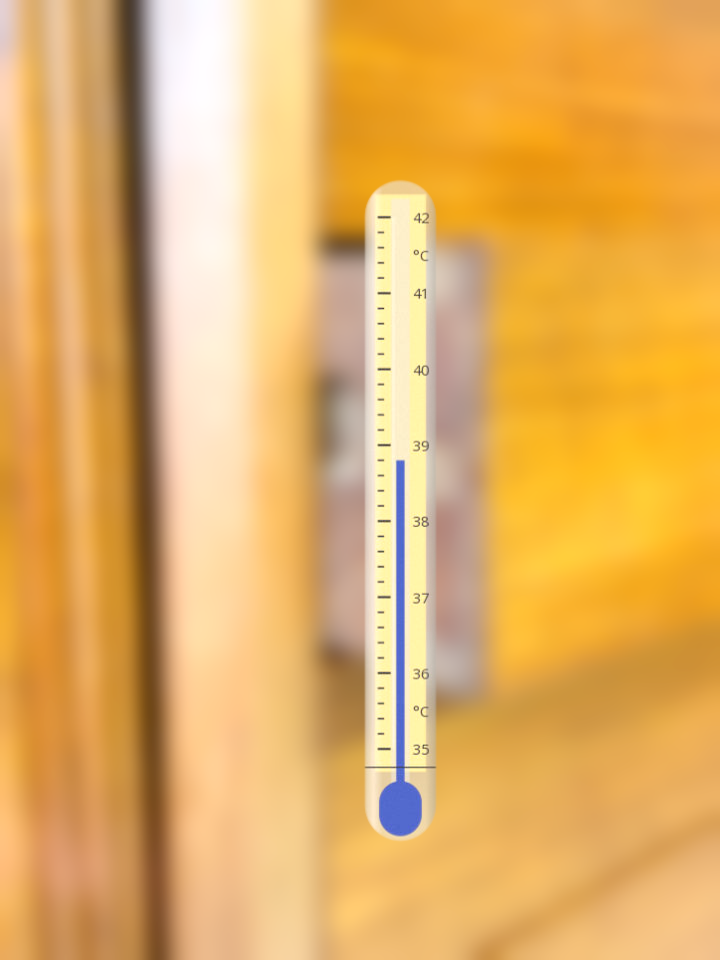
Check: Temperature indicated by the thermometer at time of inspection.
38.8 °C
